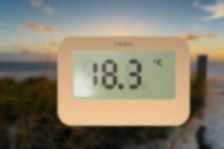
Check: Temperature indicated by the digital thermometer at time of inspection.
18.3 °C
